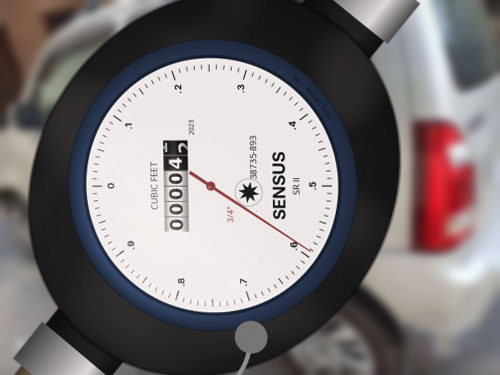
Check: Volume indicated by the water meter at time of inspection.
41.59 ft³
